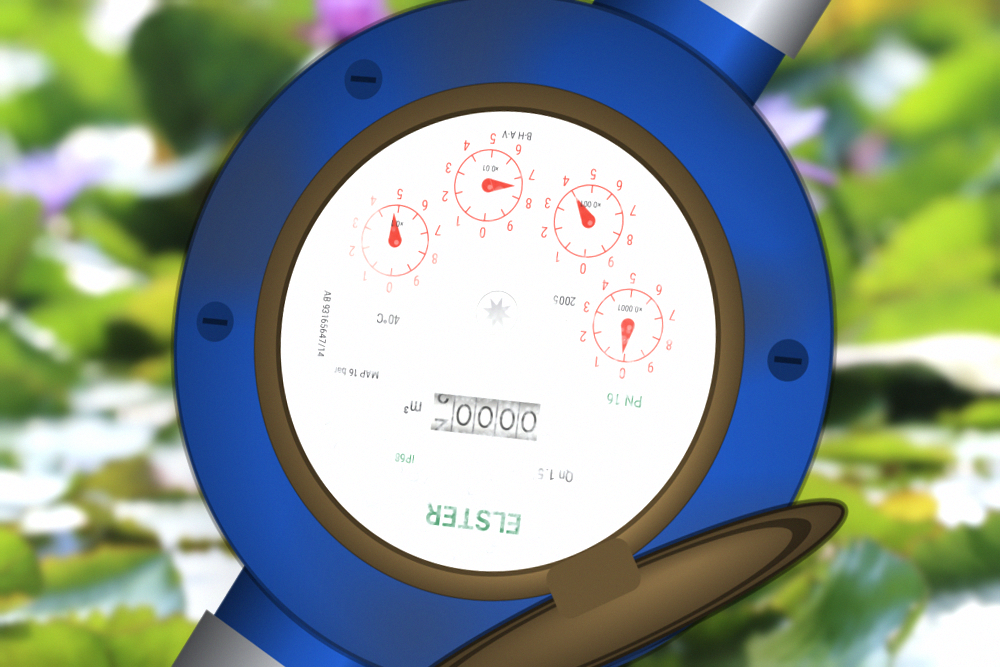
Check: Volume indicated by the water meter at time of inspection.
2.4740 m³
